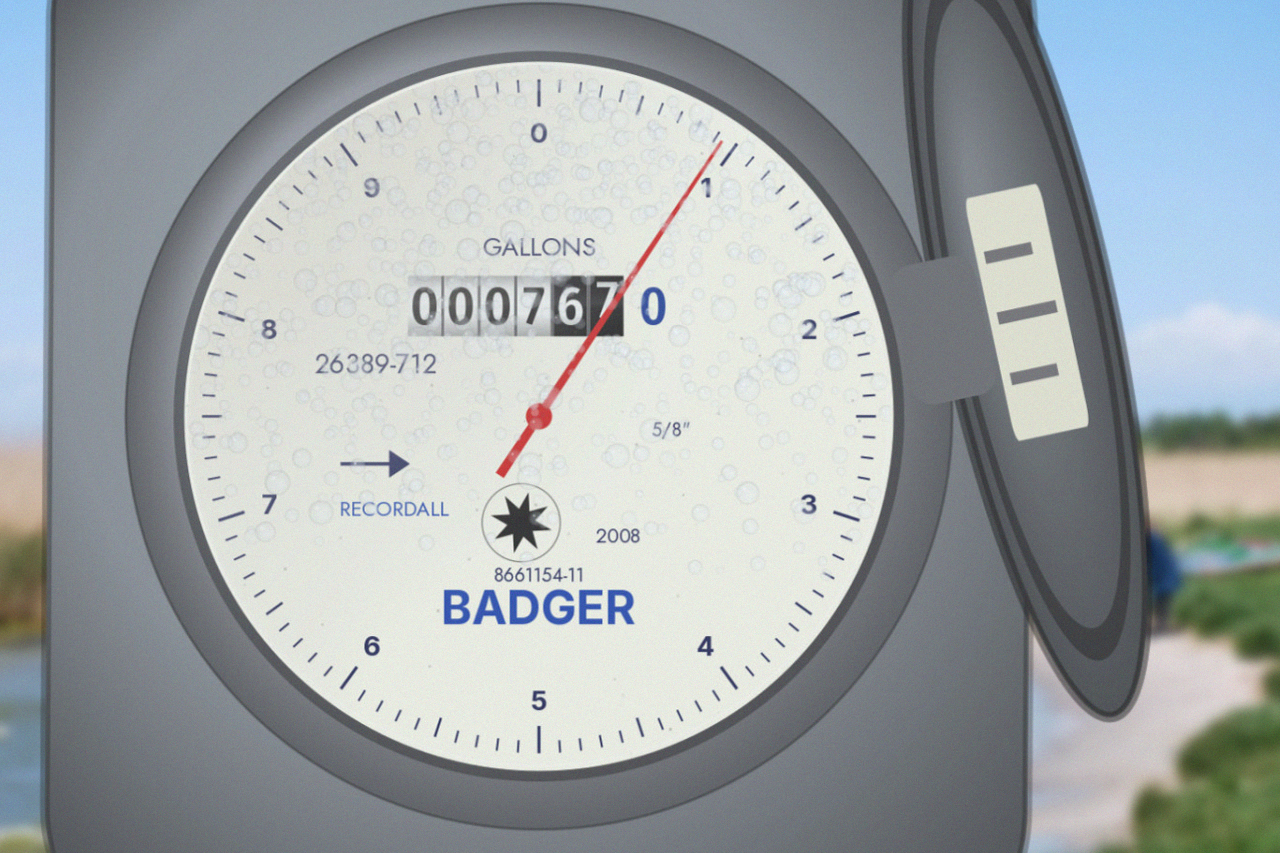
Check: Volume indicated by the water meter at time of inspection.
7670.9 gal
